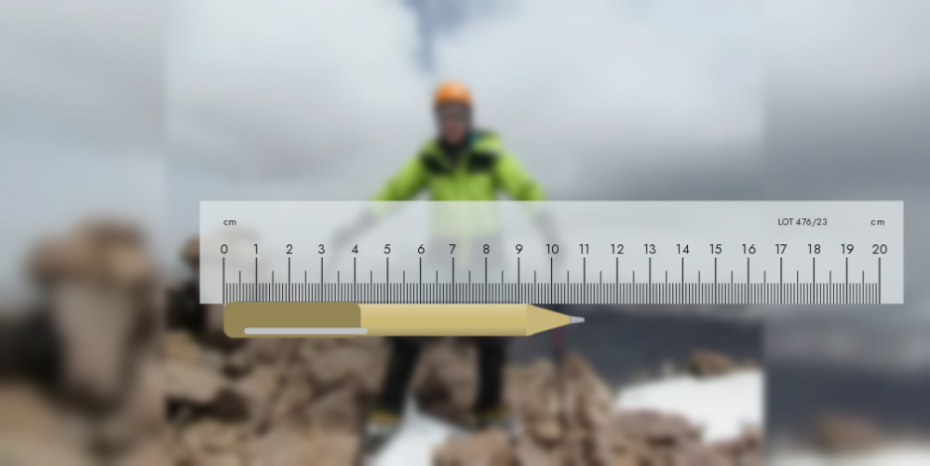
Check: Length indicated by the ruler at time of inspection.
11 cm
